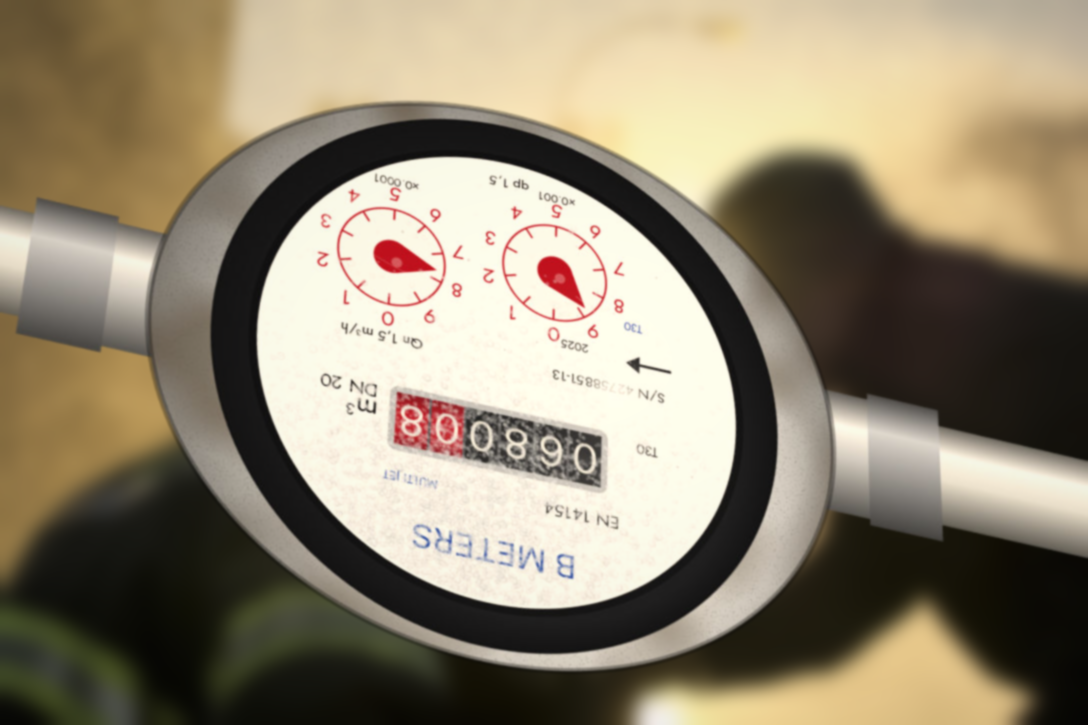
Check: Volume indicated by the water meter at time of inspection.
680.0887 m³
